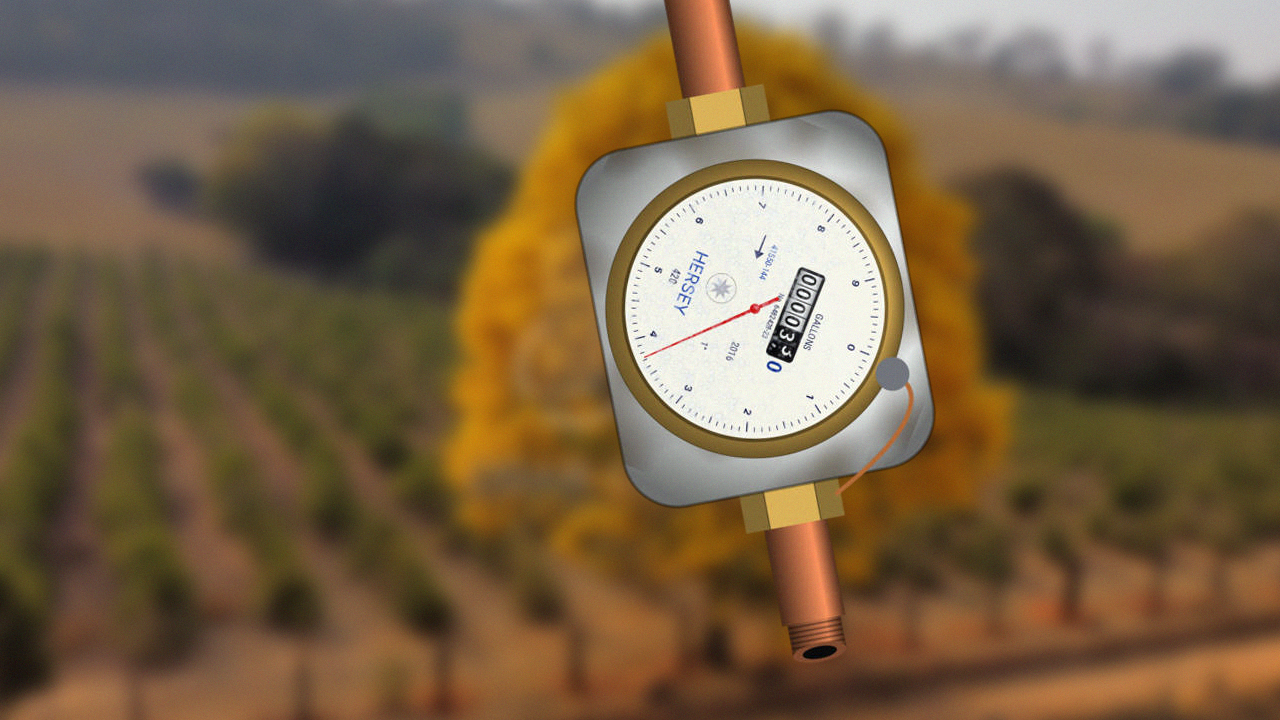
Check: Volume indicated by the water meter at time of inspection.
333.7 gal
